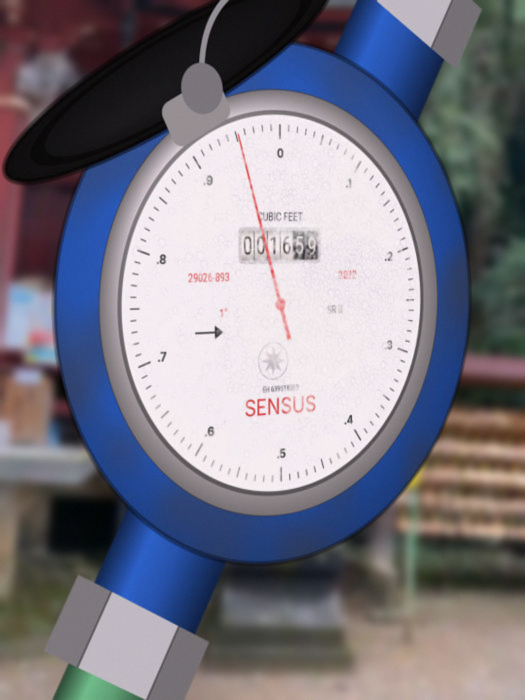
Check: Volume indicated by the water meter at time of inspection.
1658.95 ft³
